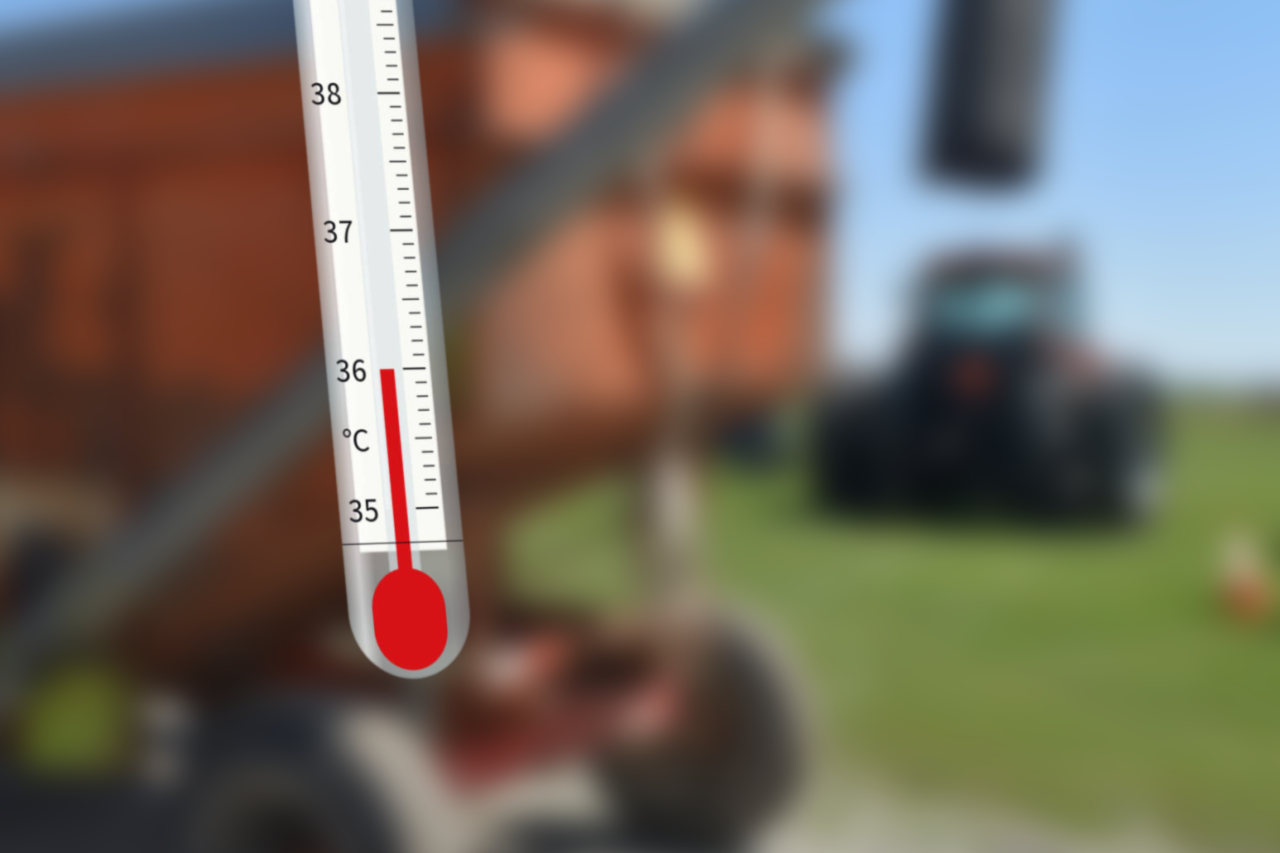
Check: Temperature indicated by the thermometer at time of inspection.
36 °C
